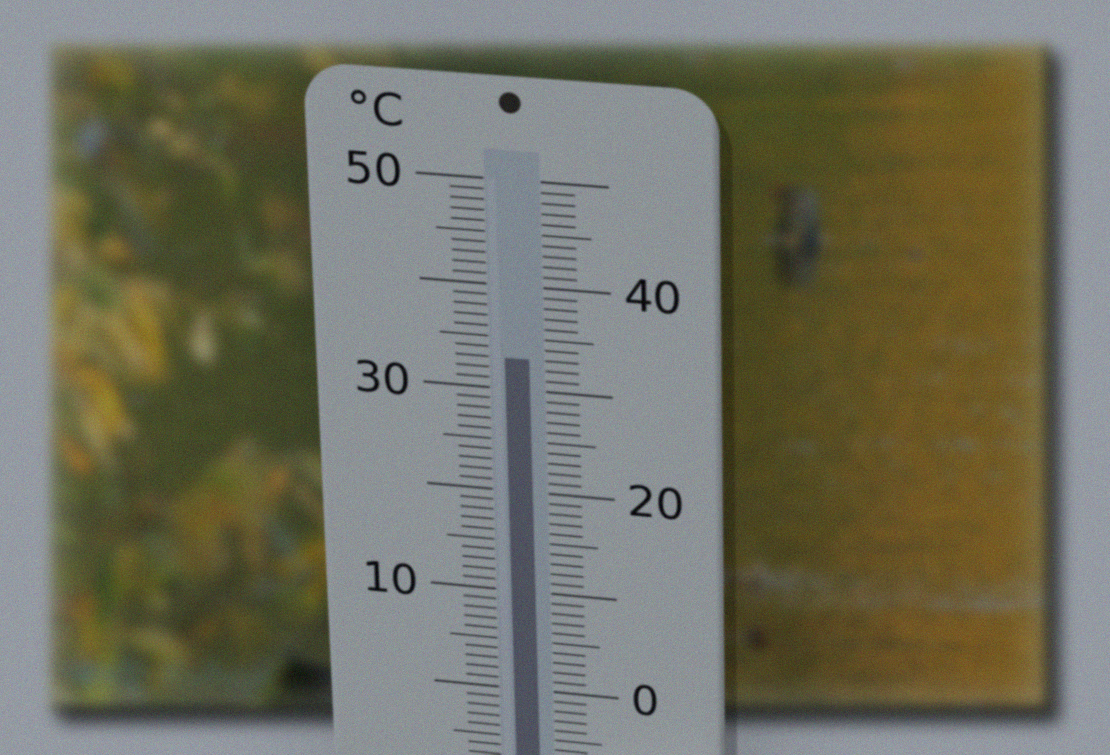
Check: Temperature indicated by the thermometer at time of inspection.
33 °C
